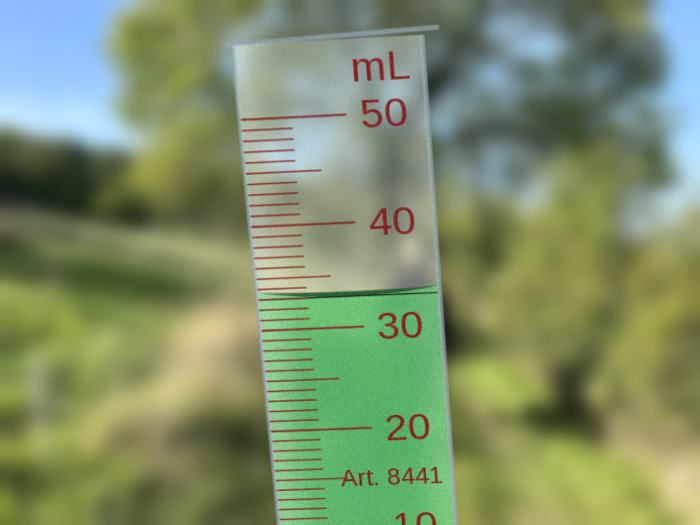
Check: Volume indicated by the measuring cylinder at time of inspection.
33 mL
